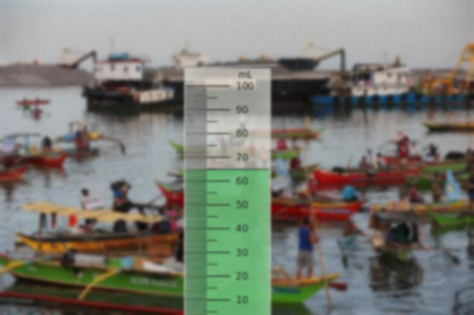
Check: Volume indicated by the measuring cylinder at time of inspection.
65 mL
